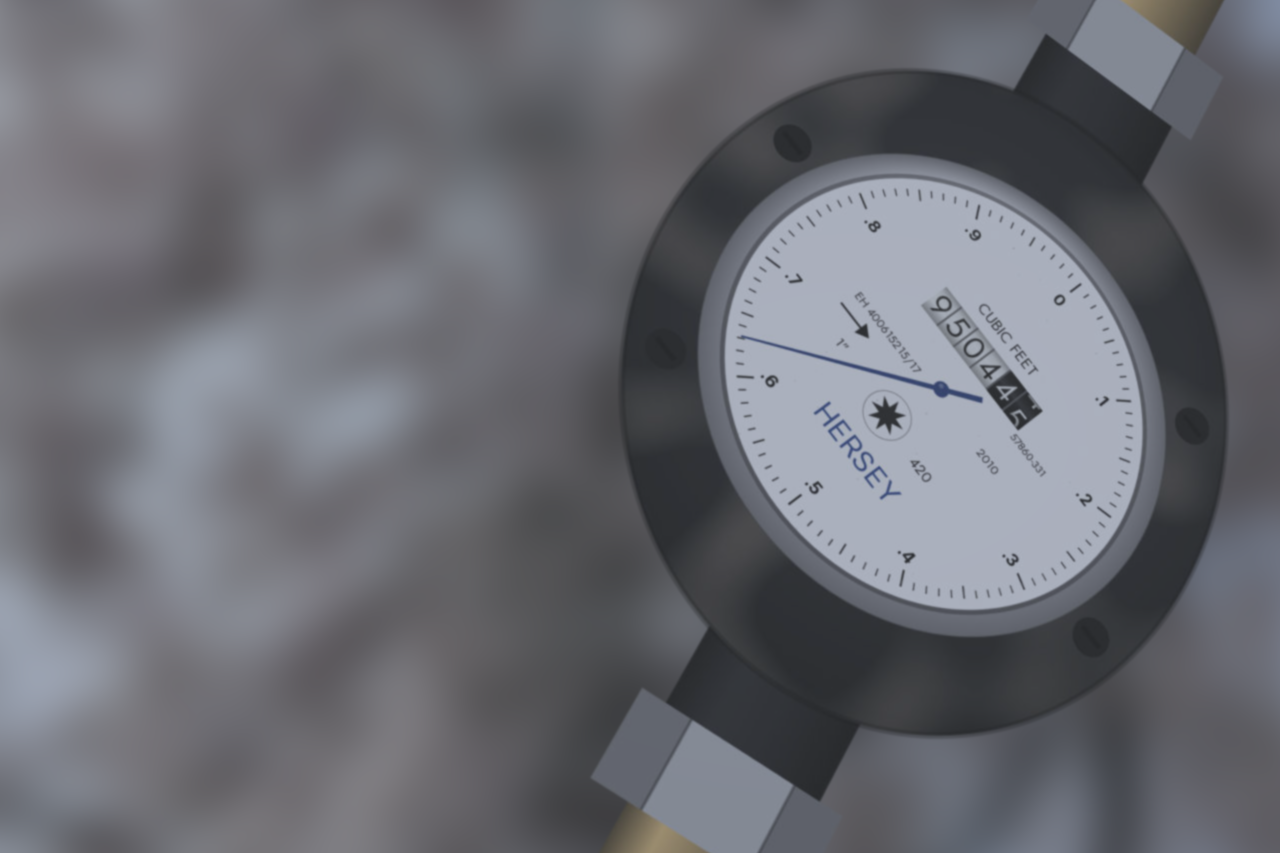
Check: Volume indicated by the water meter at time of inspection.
950444.63 ft³
